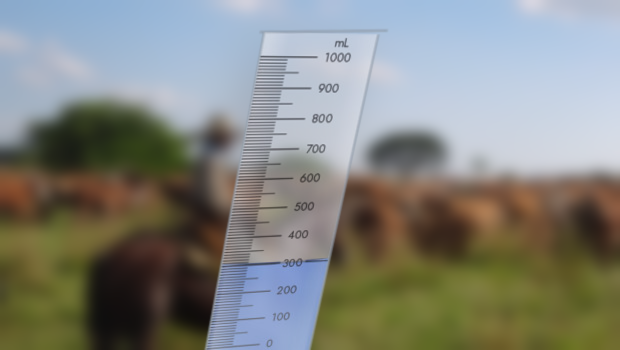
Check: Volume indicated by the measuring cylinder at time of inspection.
300 mL
